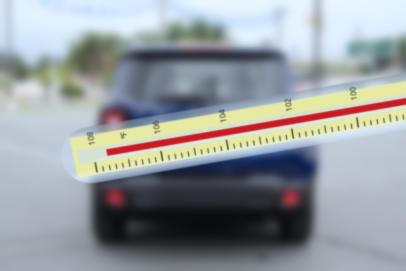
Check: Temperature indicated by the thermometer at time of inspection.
107.6 °F
